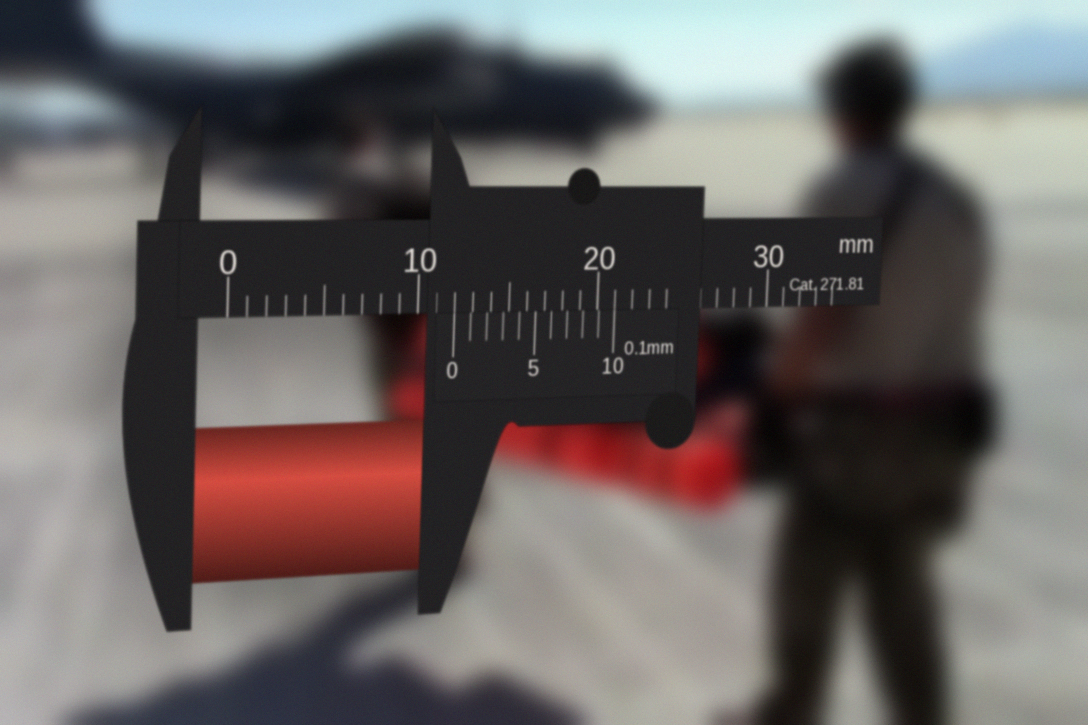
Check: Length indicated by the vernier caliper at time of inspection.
12.0 mm
